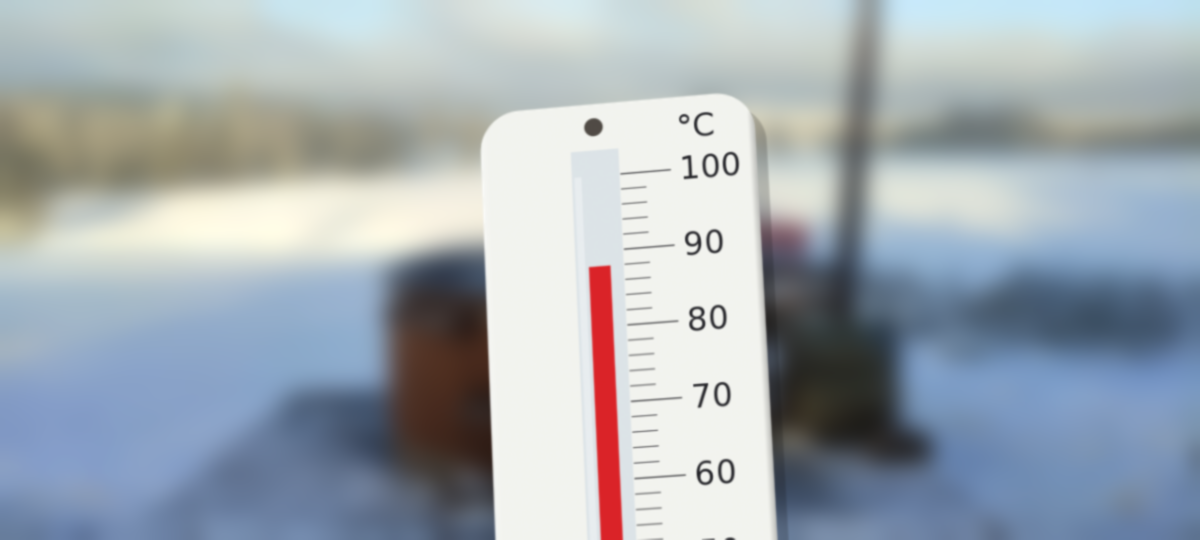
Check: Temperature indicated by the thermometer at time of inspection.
88 °C
